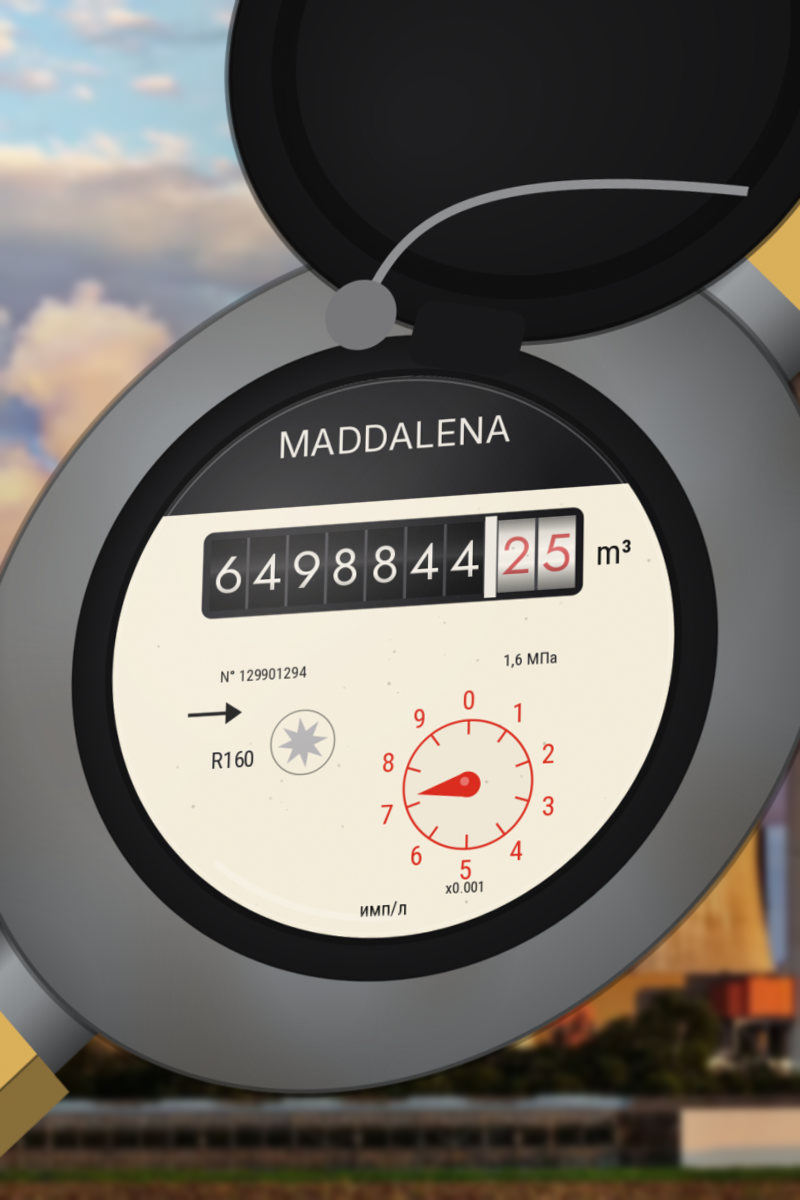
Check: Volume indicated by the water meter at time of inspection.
6498844.257 m³
